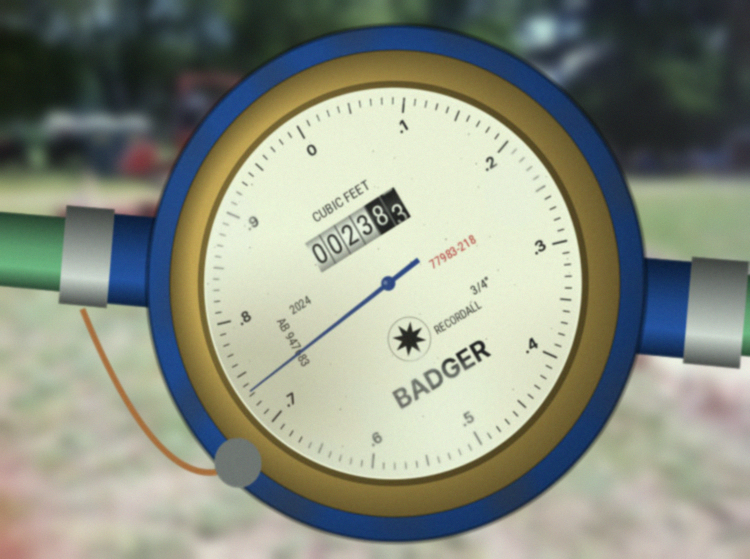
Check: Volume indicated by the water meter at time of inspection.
2382.73 ft³
